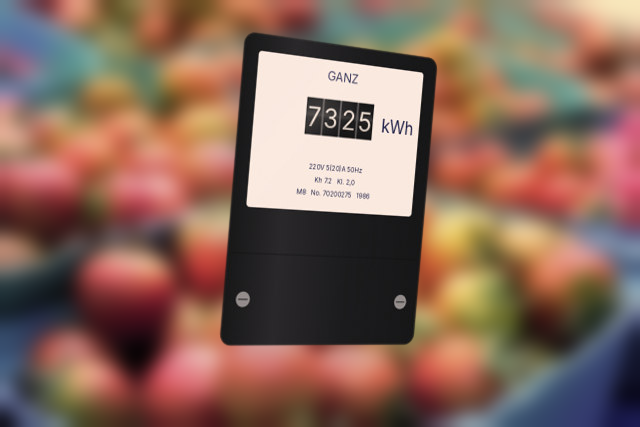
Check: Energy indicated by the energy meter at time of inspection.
7325 kWh
